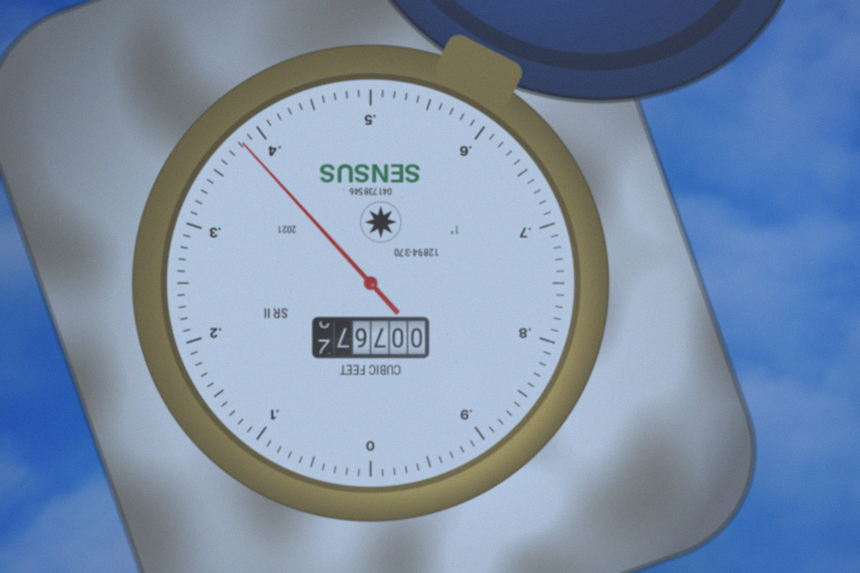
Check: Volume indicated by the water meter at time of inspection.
7672.38 ft³
